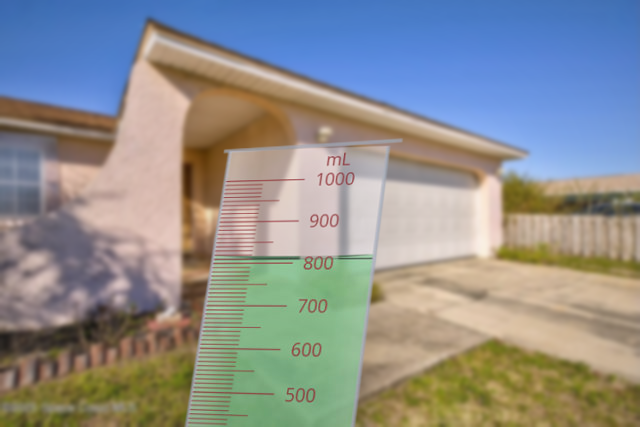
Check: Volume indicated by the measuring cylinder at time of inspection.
810 mL
